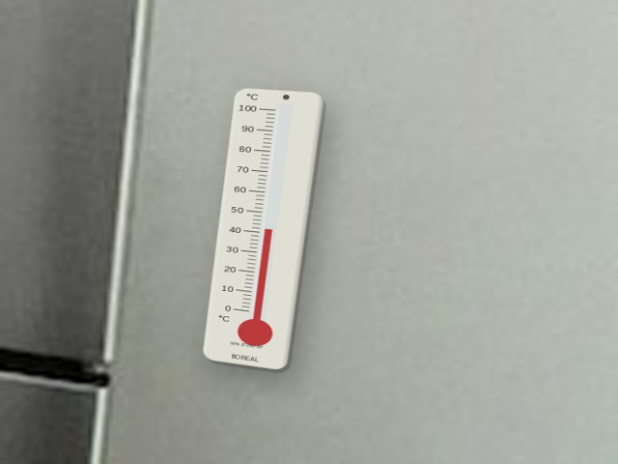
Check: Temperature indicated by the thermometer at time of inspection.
42 °C
